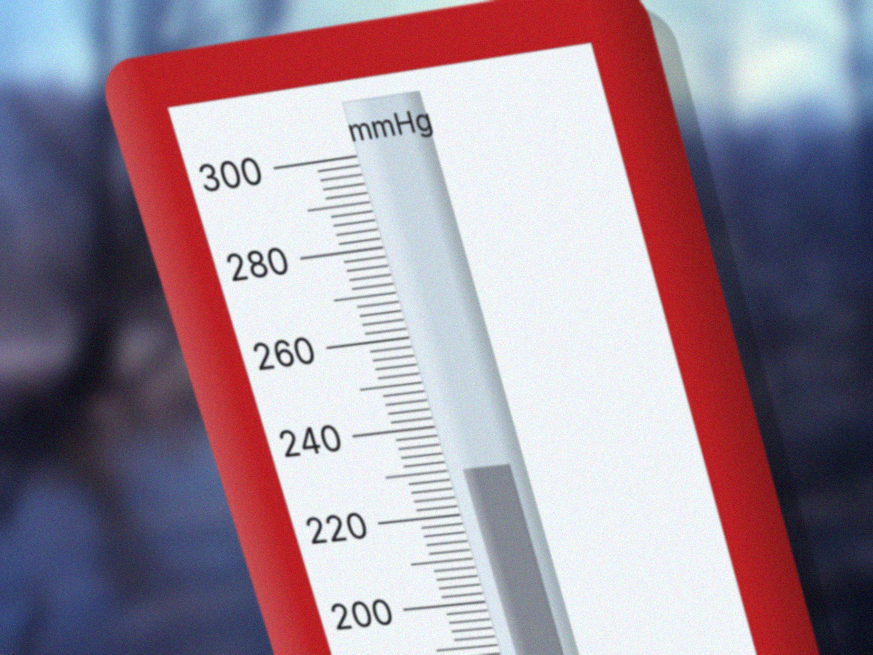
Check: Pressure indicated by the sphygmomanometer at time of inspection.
230 mmHg
